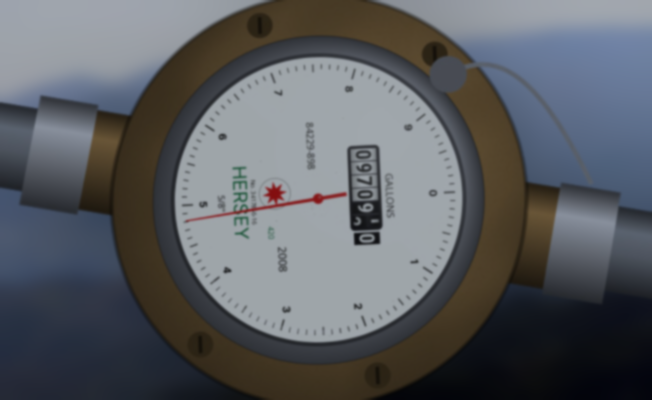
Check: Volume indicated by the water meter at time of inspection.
970914.8 gal
